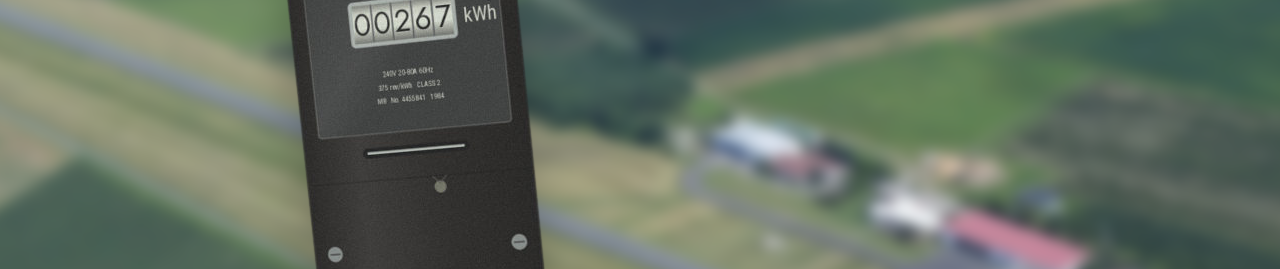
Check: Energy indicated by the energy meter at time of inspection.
267 kWh
